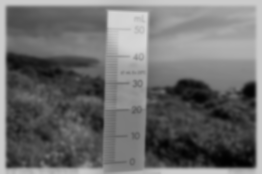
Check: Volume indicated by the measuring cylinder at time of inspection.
20 mL
